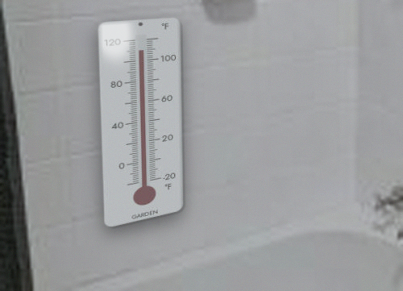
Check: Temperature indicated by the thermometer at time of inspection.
110 °F
